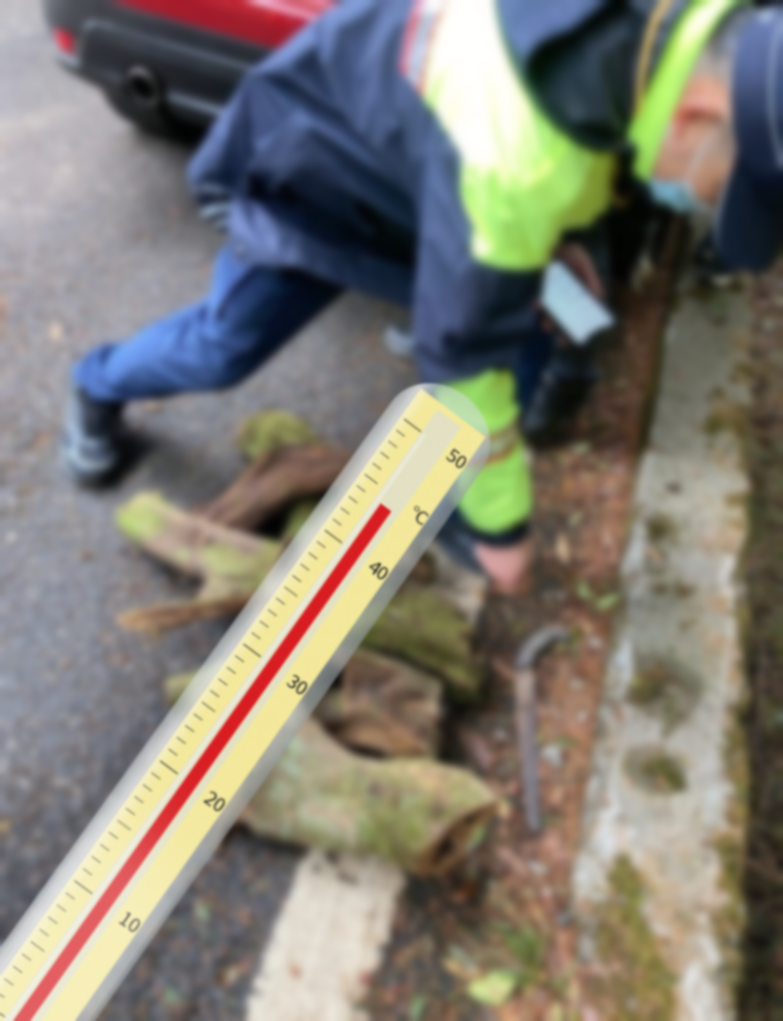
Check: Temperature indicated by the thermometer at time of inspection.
44 °C
